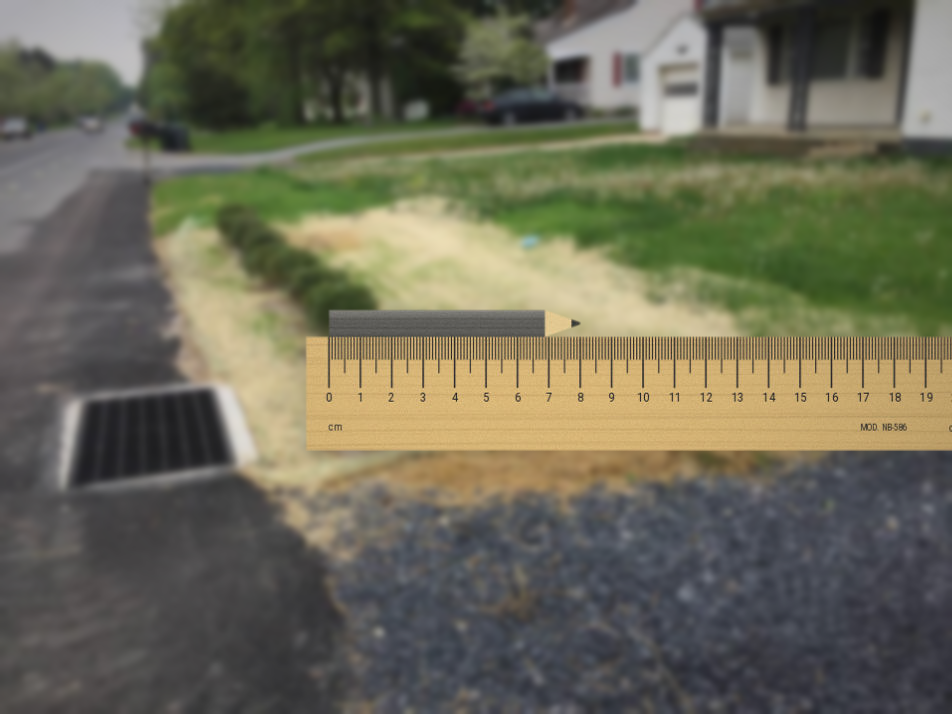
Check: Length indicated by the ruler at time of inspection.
8 cm
